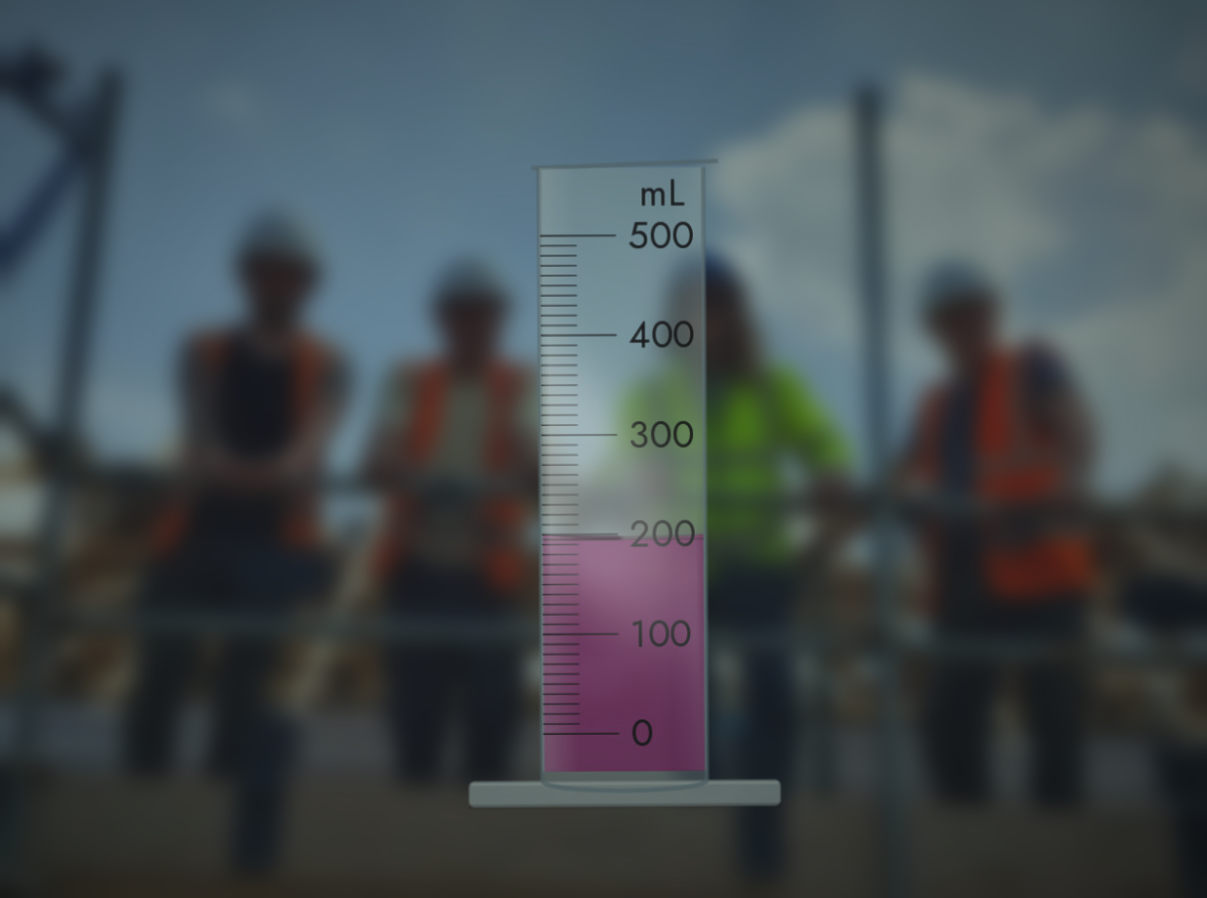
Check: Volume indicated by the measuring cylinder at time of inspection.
195 mL
